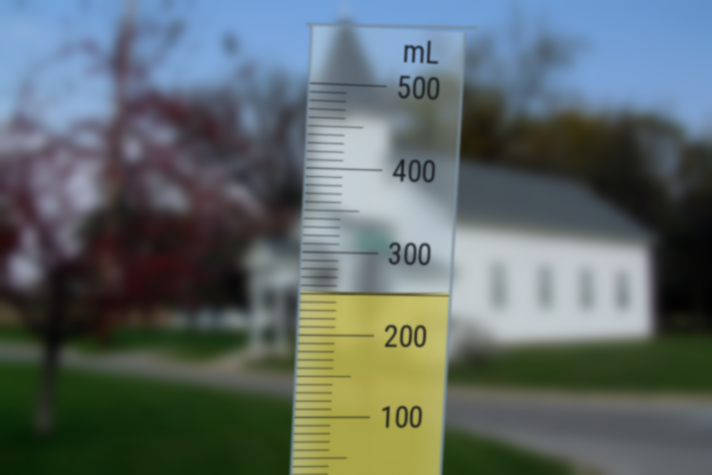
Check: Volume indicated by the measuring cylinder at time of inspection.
250 mL
